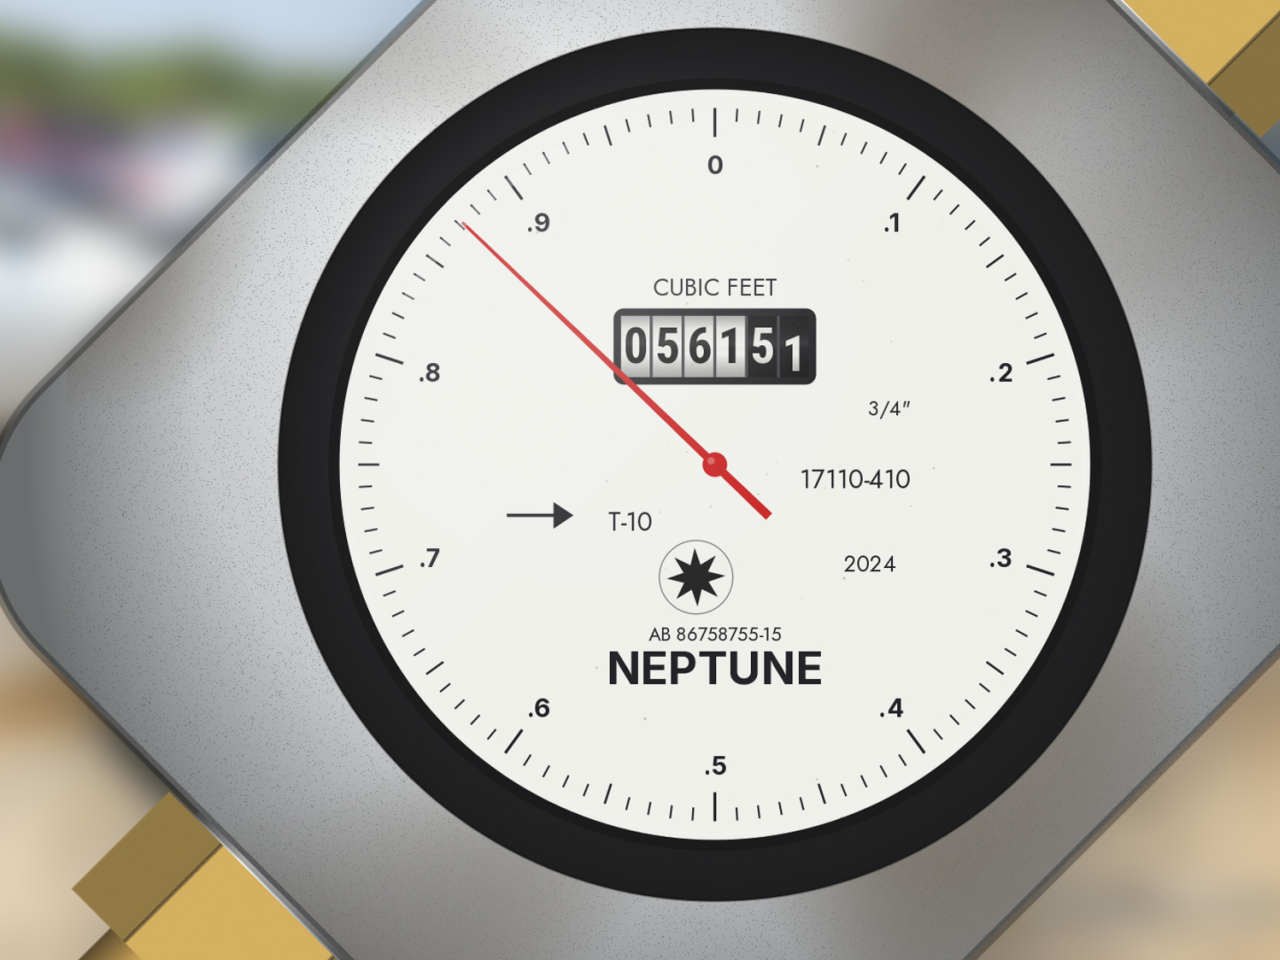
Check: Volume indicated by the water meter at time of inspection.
56150.87 ft³
